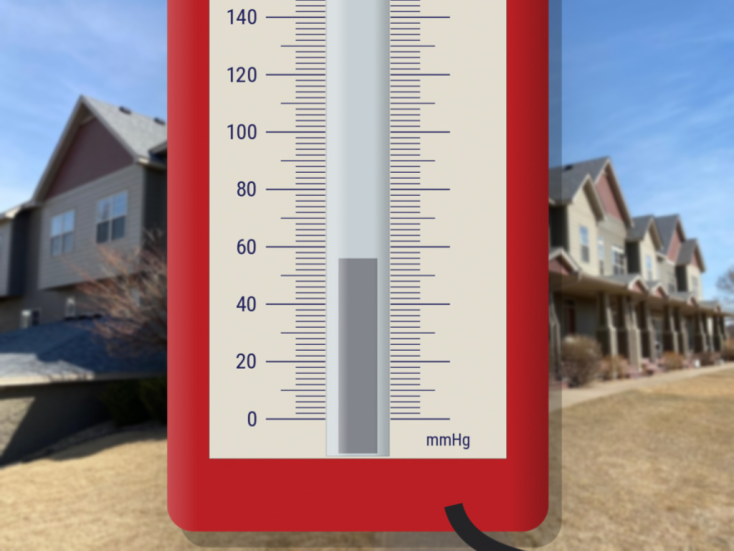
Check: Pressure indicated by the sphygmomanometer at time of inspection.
56 mmHg
